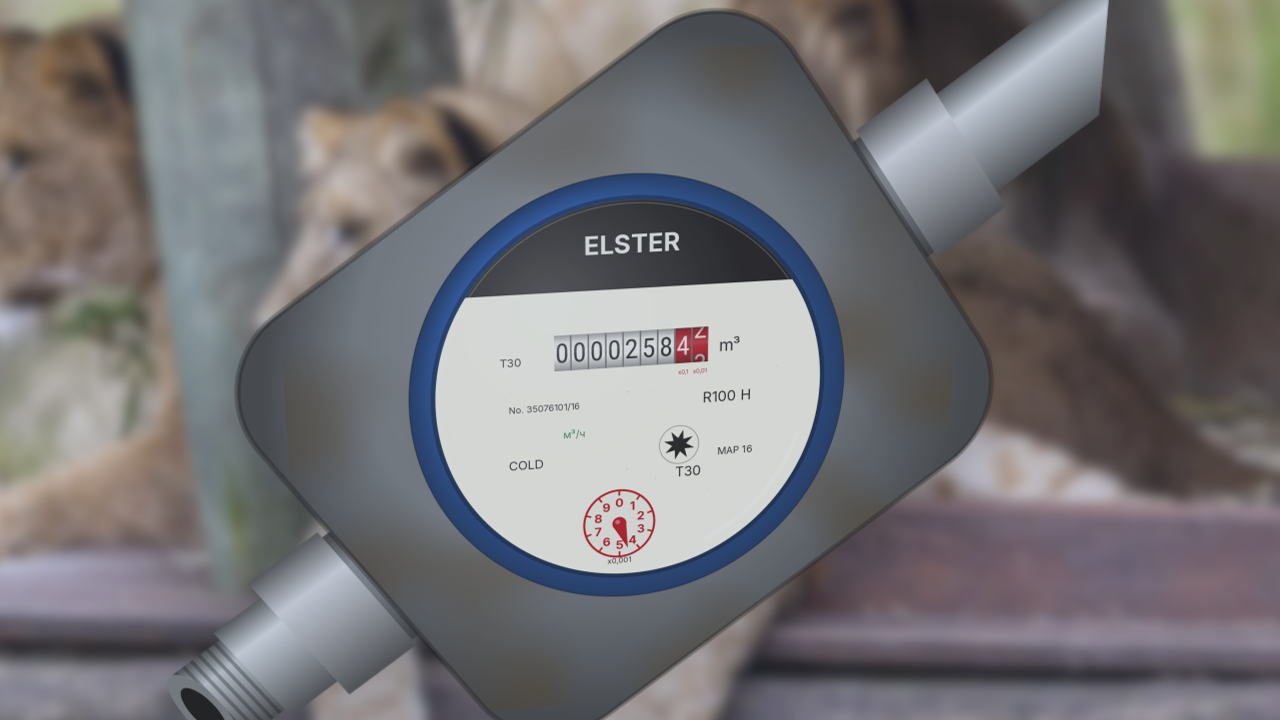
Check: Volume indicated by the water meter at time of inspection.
258.424 m³
